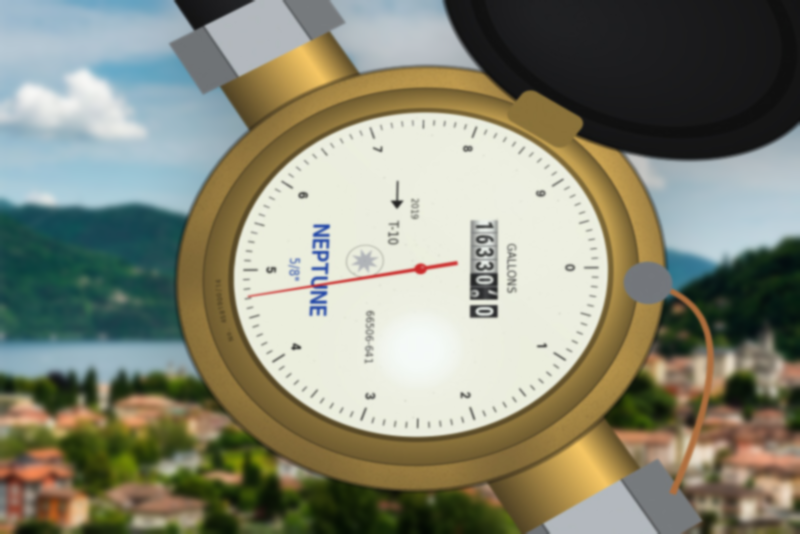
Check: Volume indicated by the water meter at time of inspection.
1633074.7 gal
